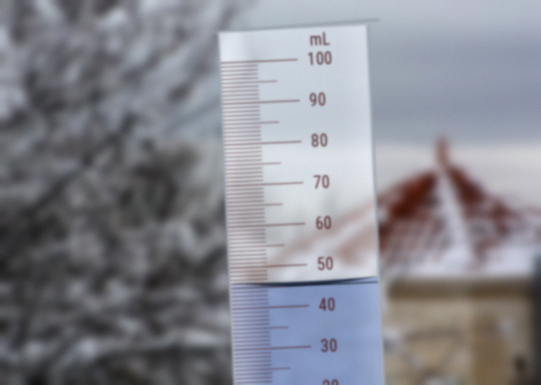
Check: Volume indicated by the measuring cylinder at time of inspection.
45 mL
